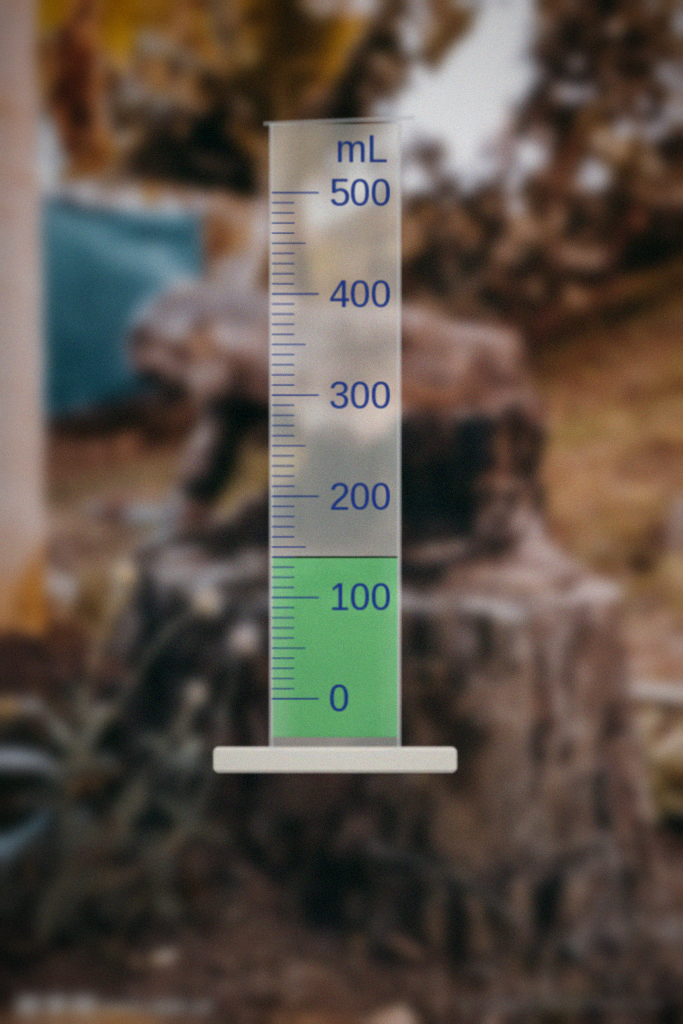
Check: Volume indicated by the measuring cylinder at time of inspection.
140 mL
